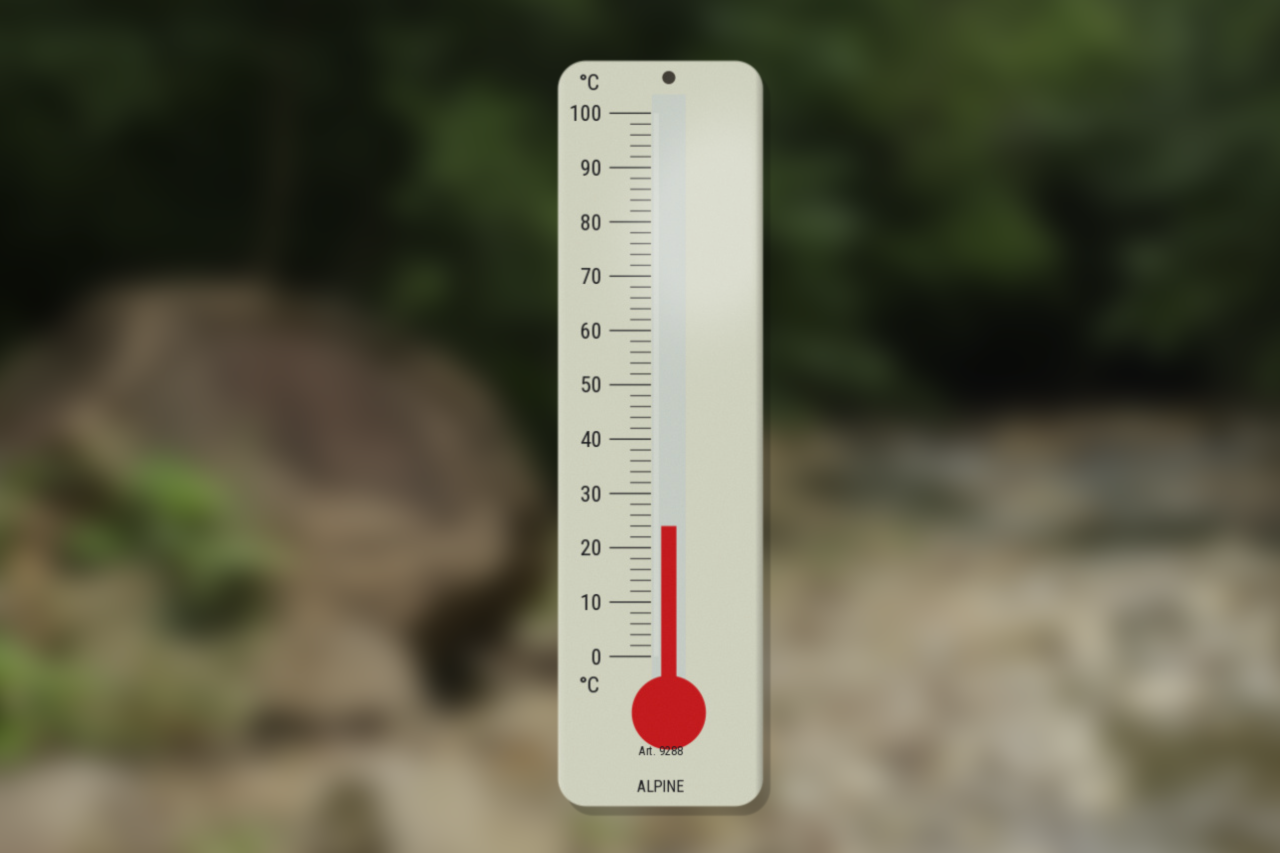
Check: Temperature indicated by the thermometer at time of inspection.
24 °C
